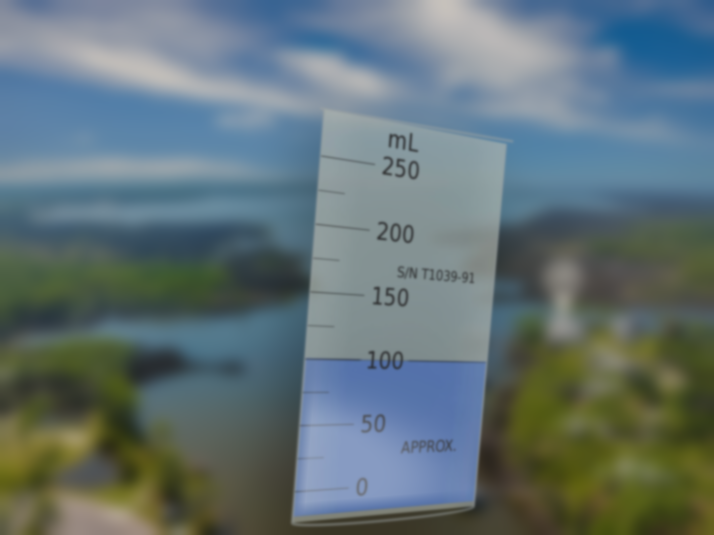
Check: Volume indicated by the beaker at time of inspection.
100 mL
